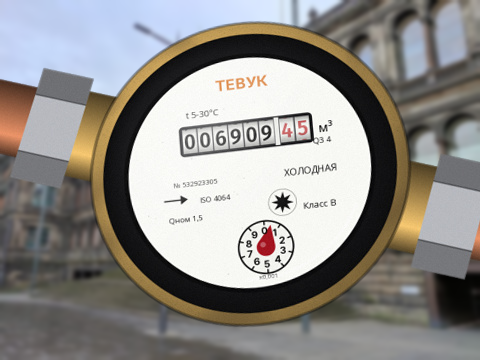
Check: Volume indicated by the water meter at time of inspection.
6909.450 m³
